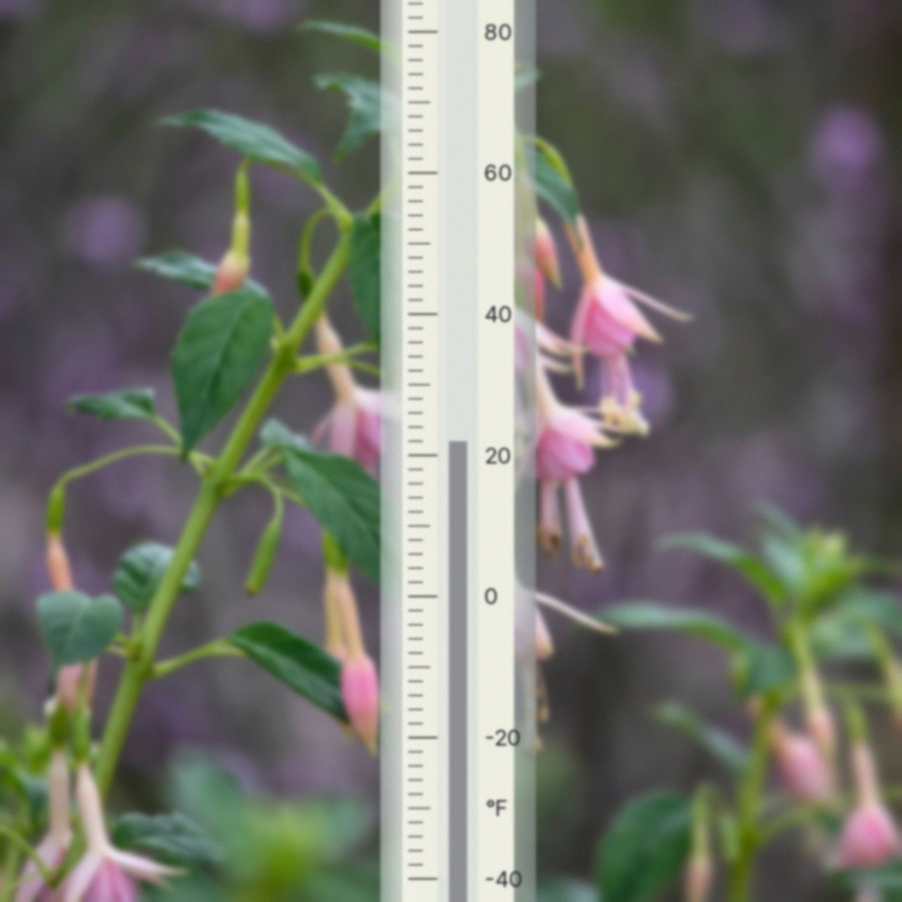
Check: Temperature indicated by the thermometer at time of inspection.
22 °F
